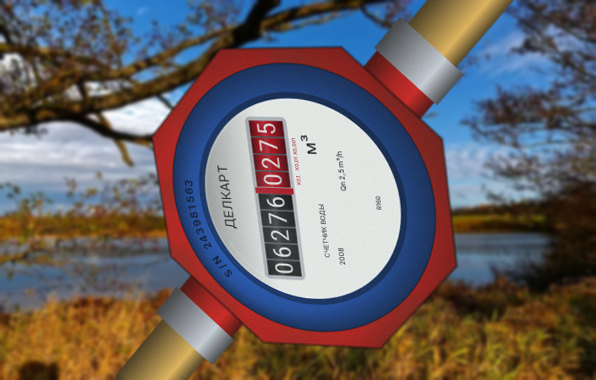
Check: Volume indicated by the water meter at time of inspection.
6276.0275 m³
